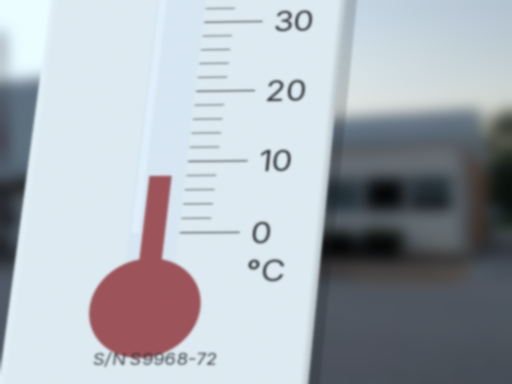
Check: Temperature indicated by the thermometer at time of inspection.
8 °C
